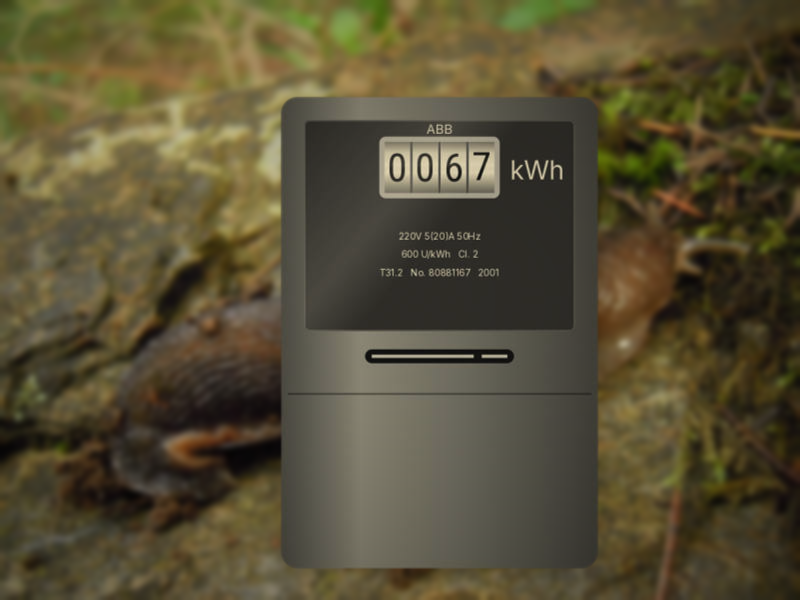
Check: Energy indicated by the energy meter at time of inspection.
67 kWh
